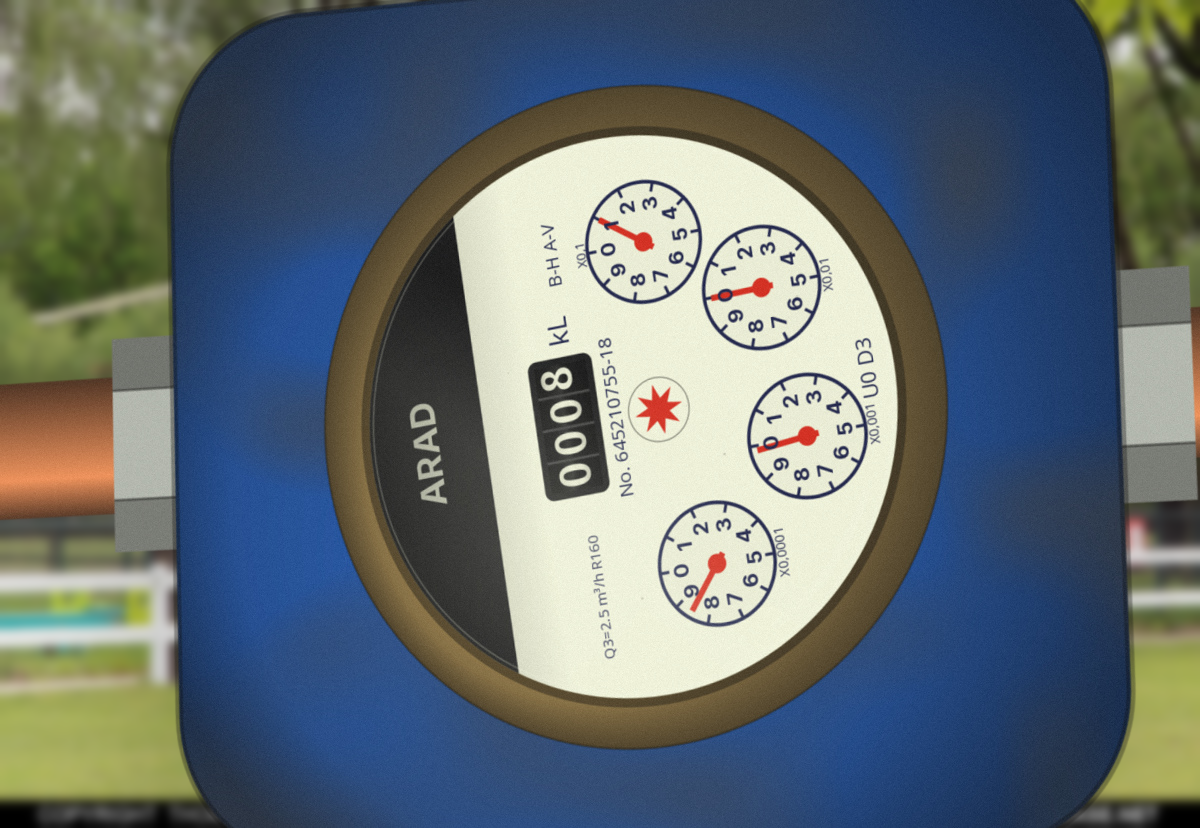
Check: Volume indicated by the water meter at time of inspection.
8.0998 kL
